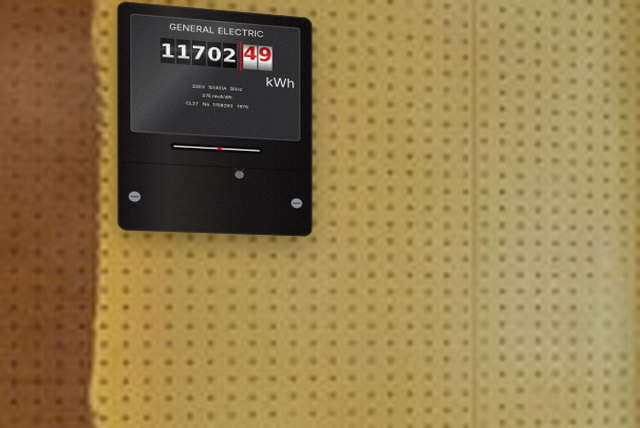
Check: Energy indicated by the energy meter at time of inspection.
11702.49 kWh
